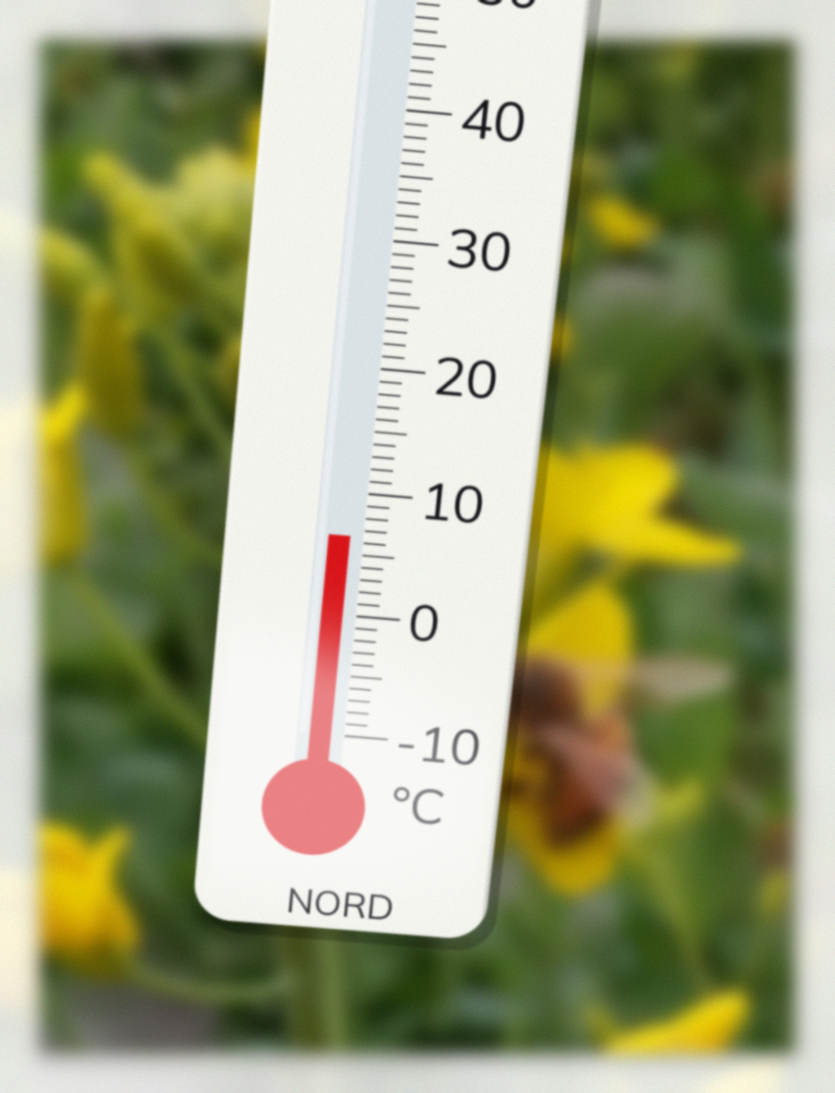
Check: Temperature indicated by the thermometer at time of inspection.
6.5 °C
